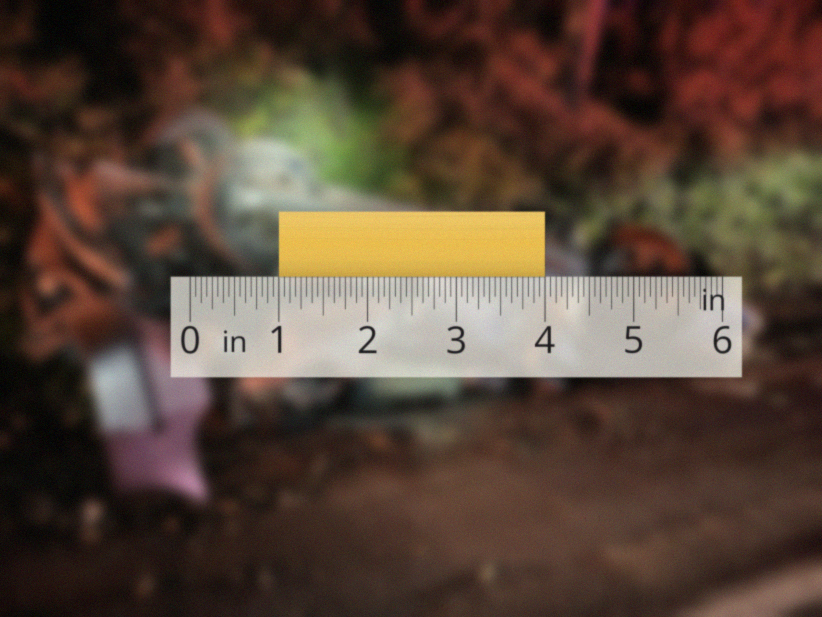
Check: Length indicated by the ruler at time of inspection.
3 in
